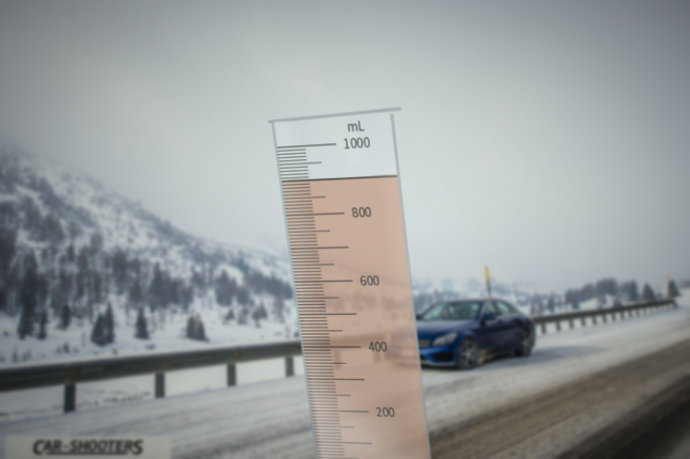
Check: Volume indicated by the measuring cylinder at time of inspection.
900 mL
